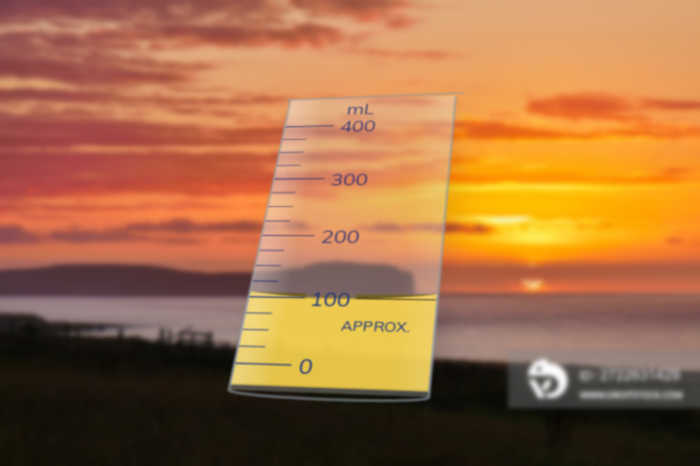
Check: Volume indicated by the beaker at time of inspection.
100 mL
